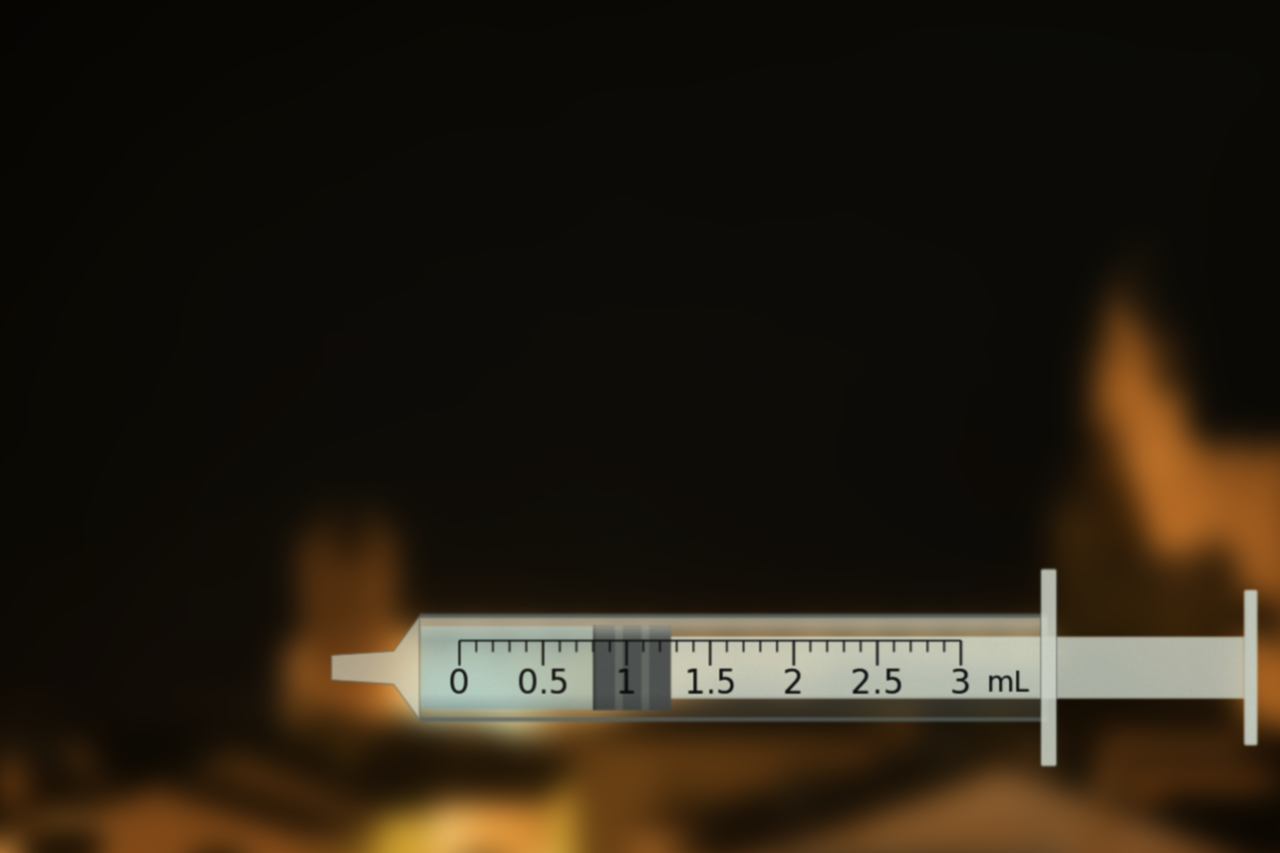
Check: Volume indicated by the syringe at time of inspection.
0.8 mL
